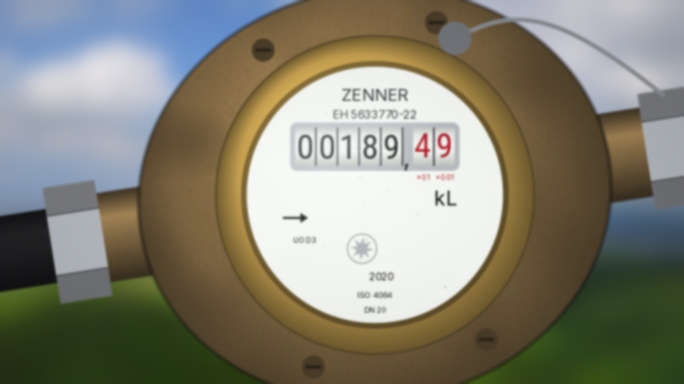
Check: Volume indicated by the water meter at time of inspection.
189.49 kL
